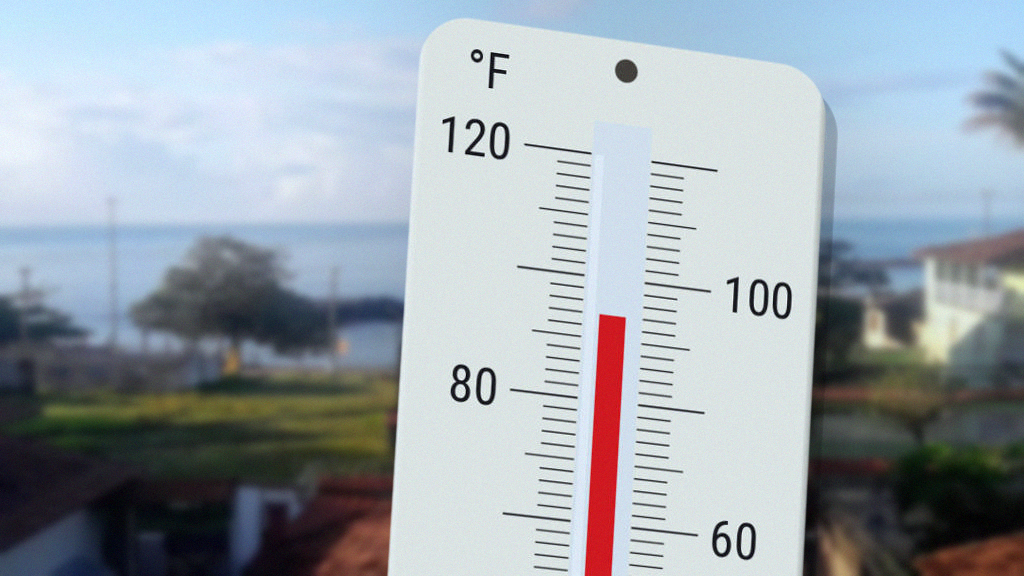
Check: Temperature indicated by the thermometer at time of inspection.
94 °F
